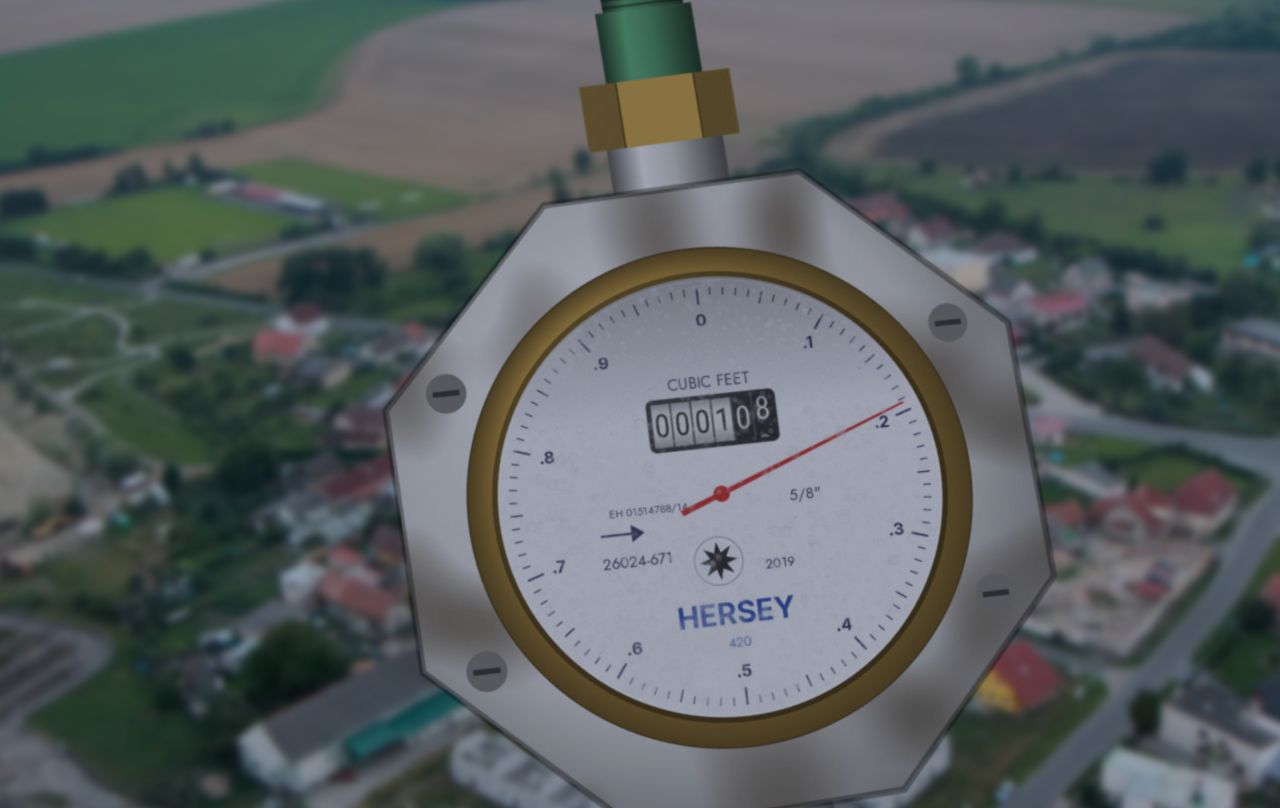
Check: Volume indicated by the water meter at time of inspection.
108.19 ft³
